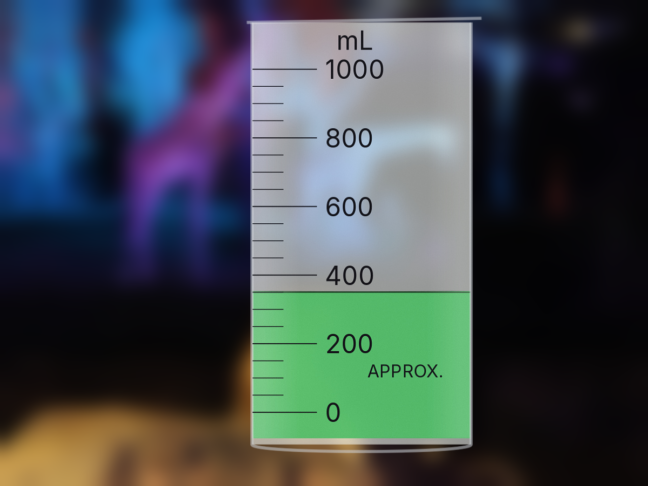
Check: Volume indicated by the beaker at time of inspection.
350 mL
